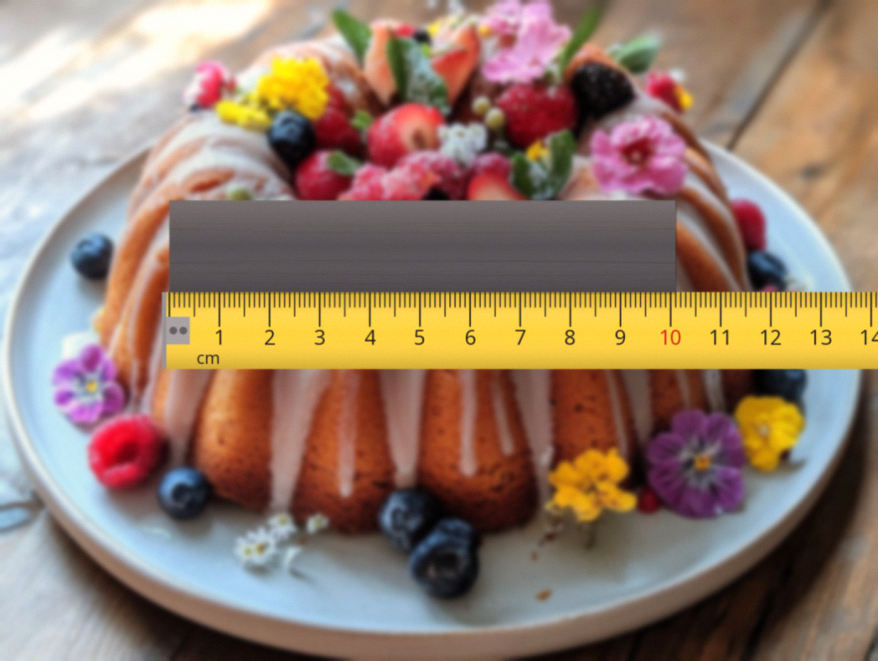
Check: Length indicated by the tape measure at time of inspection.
10.1 cm
